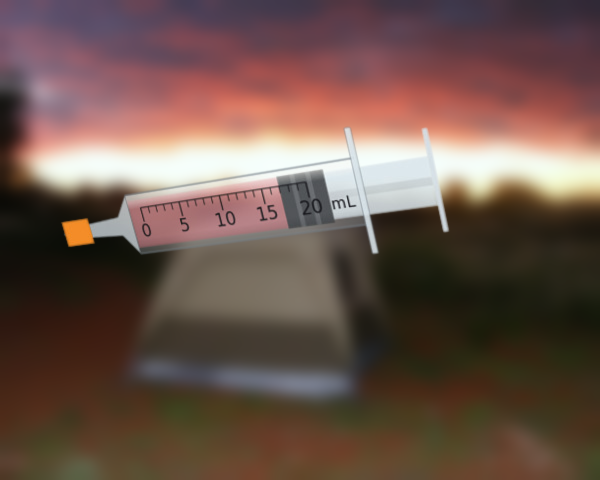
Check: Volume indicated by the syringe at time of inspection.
17 mL
